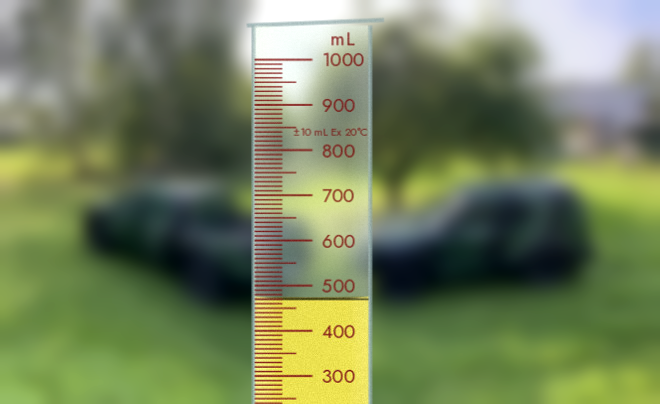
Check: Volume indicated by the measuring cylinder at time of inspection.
470 mL
